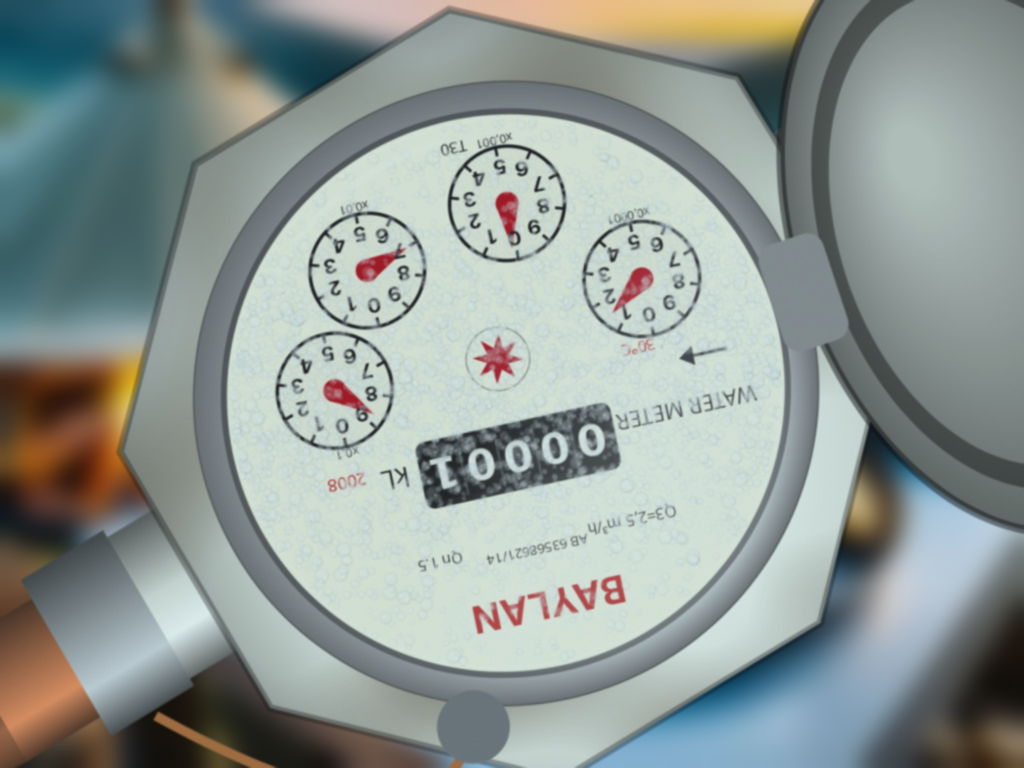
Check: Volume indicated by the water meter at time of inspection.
1.8701 kL
